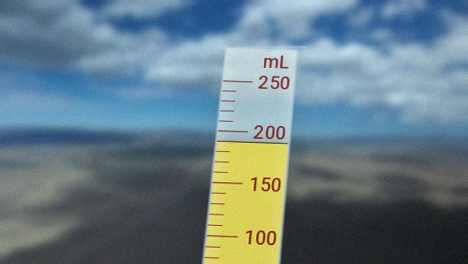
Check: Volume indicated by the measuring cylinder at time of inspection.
190 mL
